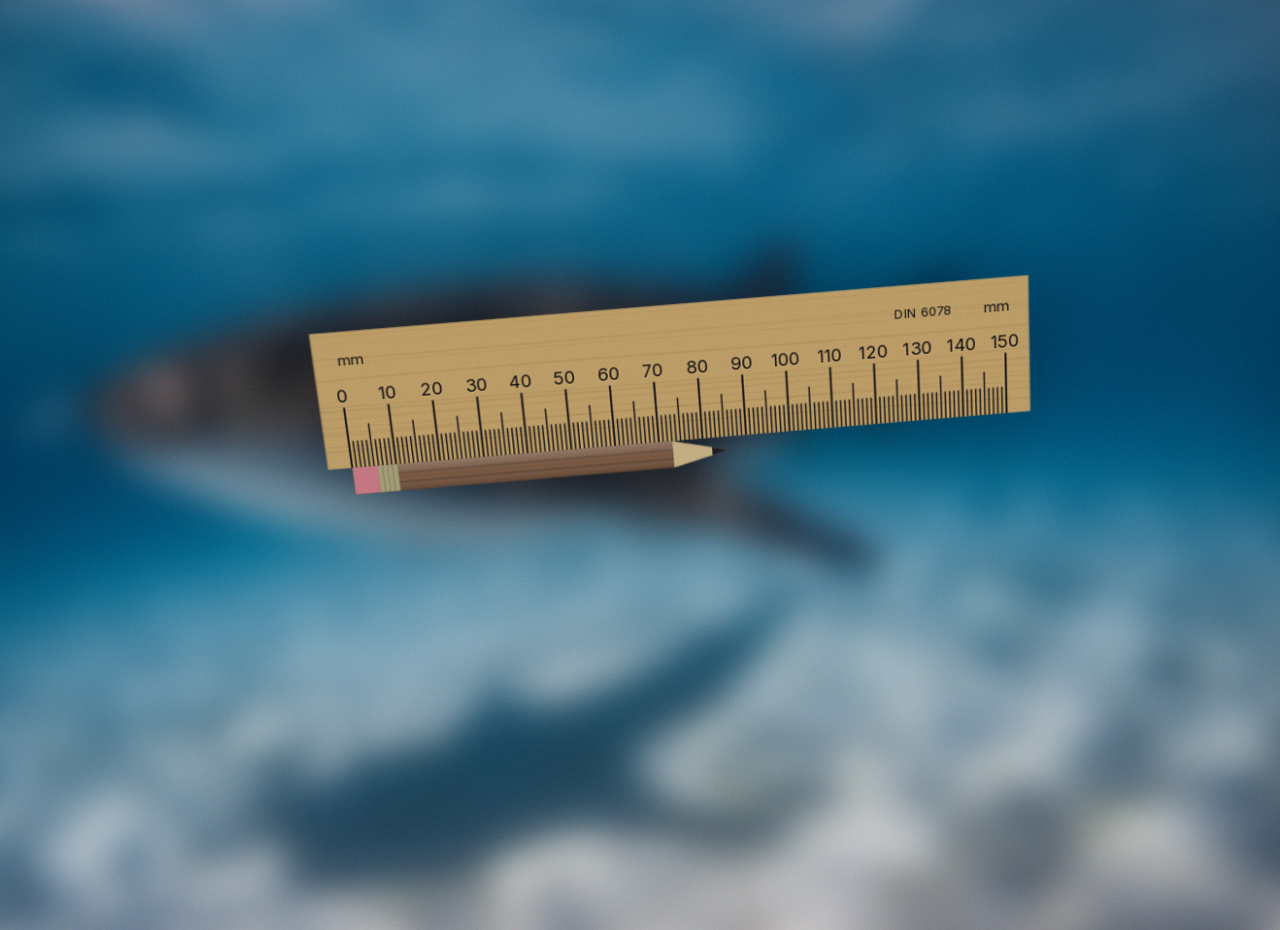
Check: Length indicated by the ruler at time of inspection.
85 mm
